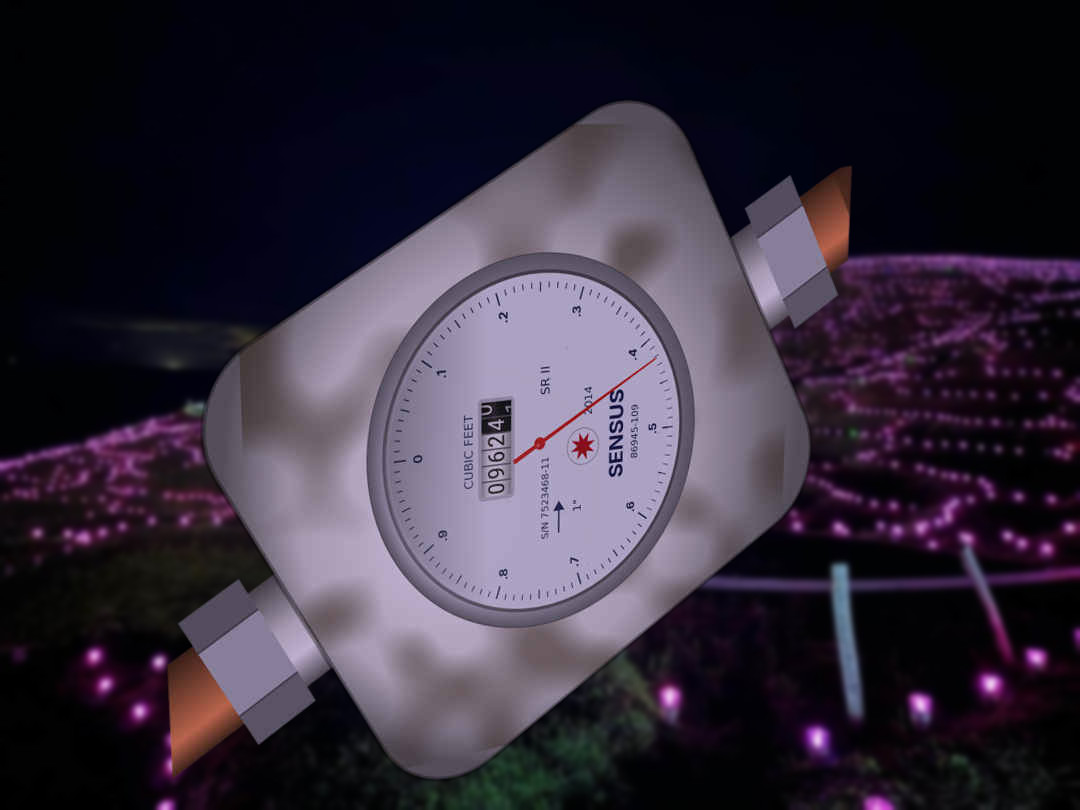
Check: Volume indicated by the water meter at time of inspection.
96240.42 ft³
